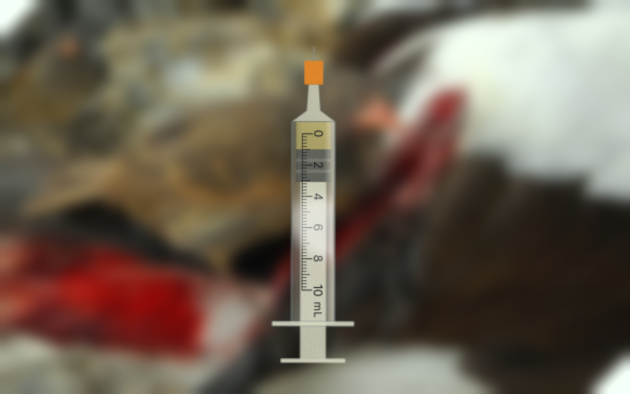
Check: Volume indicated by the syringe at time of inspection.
1 mL
